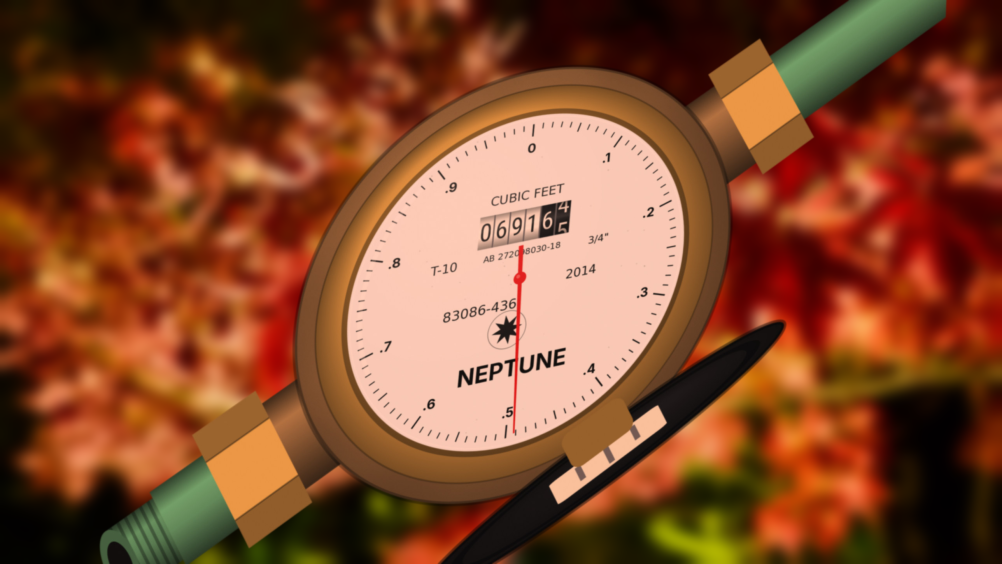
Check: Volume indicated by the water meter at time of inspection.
69164.49 ft³
